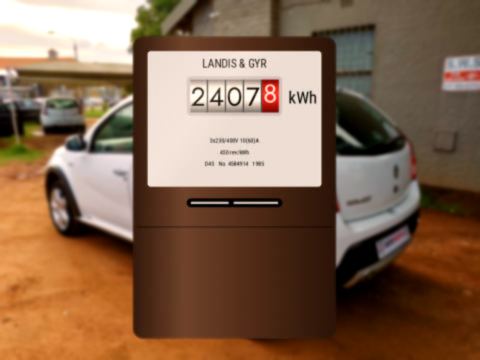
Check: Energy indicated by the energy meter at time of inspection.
2407.8 kWh
